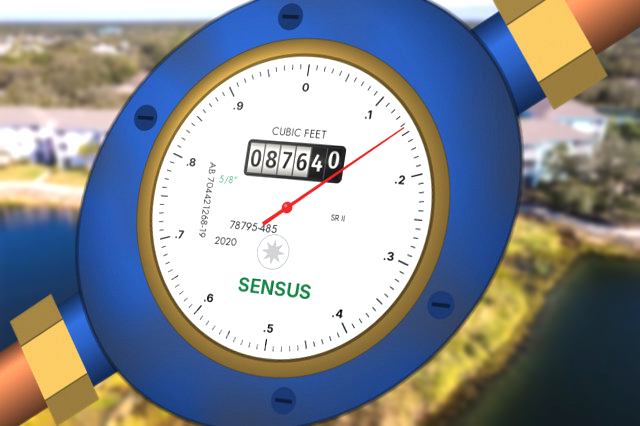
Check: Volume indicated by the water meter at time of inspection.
87640.14 ft³
